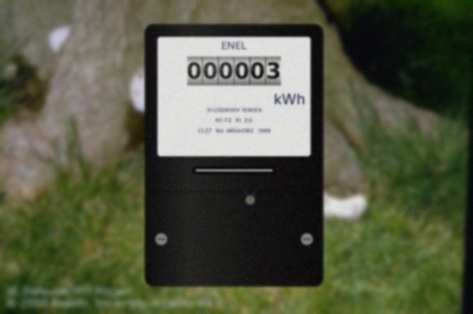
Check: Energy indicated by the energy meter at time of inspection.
3 kWh
